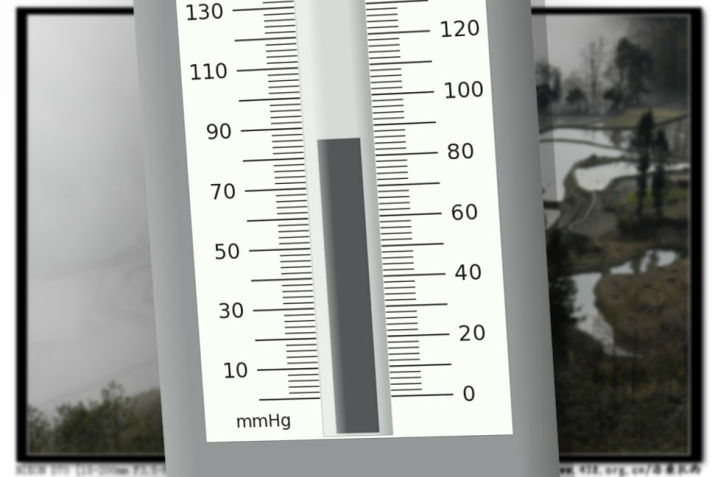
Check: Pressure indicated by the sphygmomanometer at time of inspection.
86 mmHg
